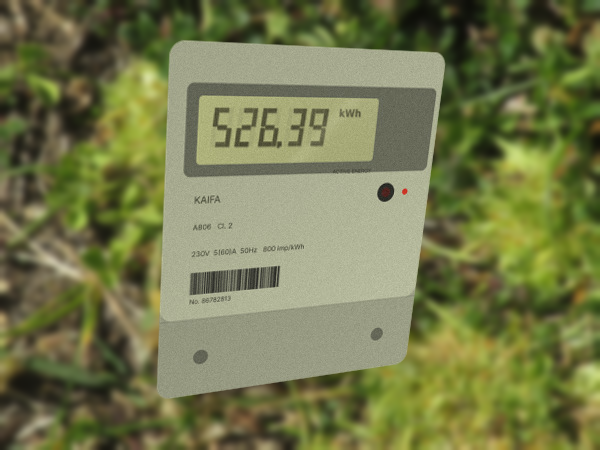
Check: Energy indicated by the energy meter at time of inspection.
526.39 kWh
